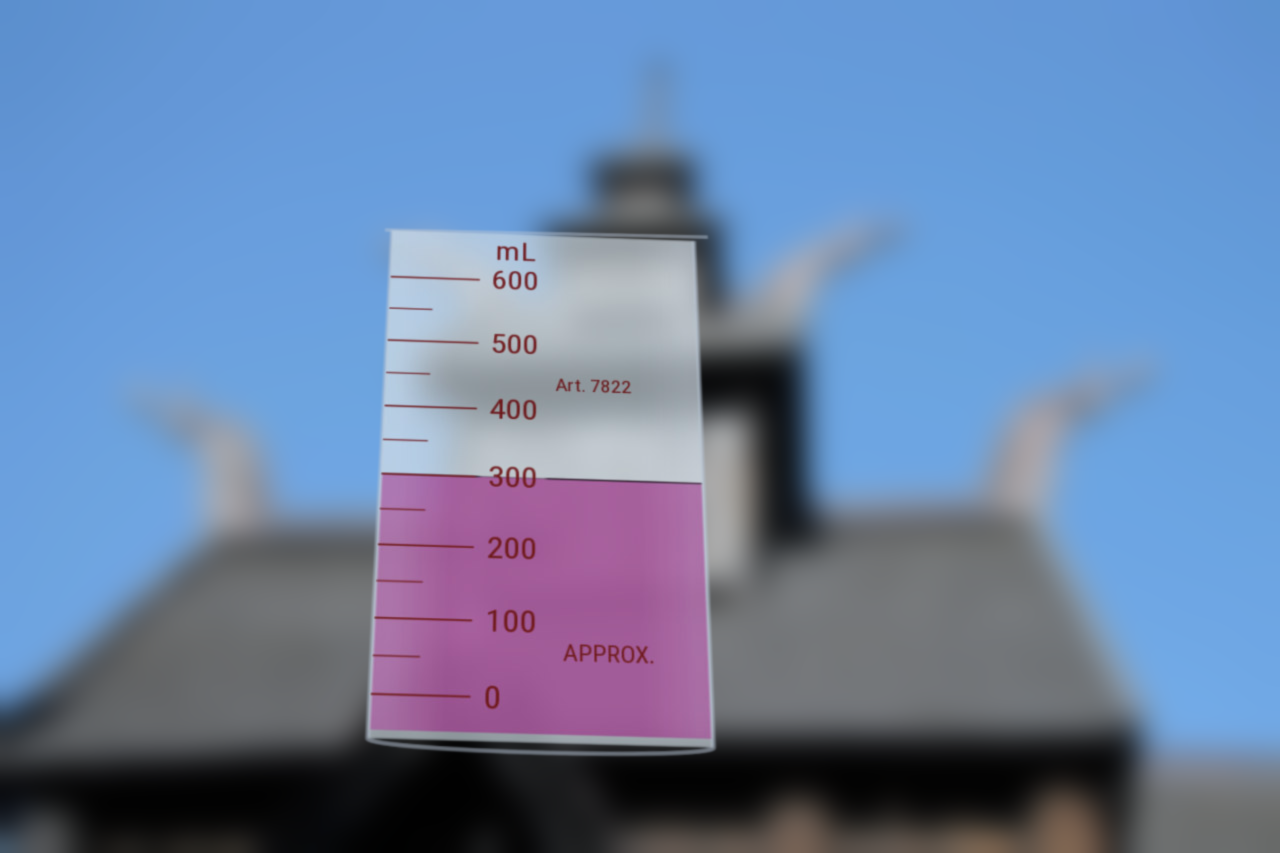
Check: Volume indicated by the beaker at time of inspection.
300 mL
